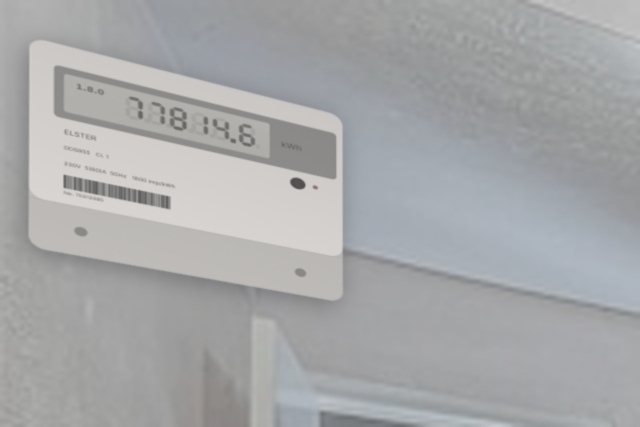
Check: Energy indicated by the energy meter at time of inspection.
77814.6 kWh
